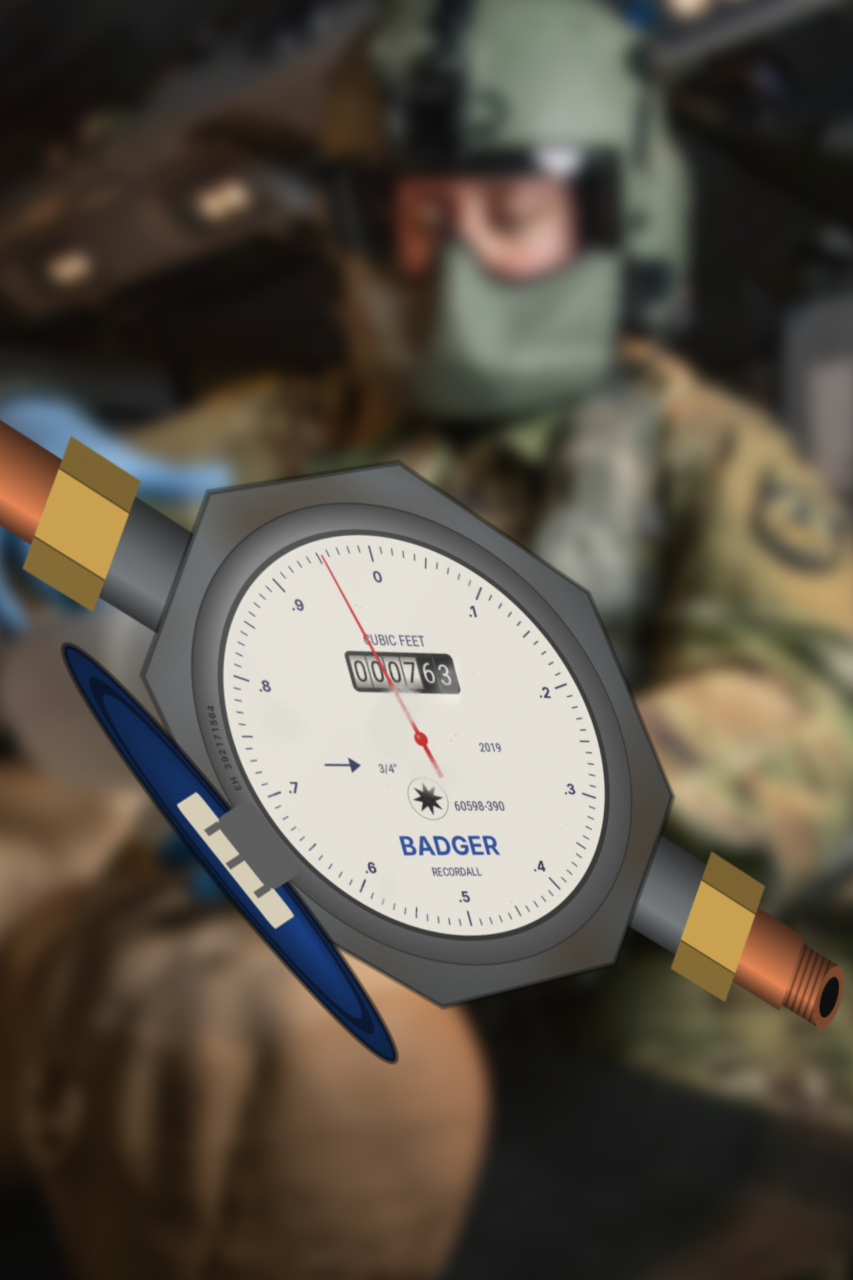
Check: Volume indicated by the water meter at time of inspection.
762.95 ft³
